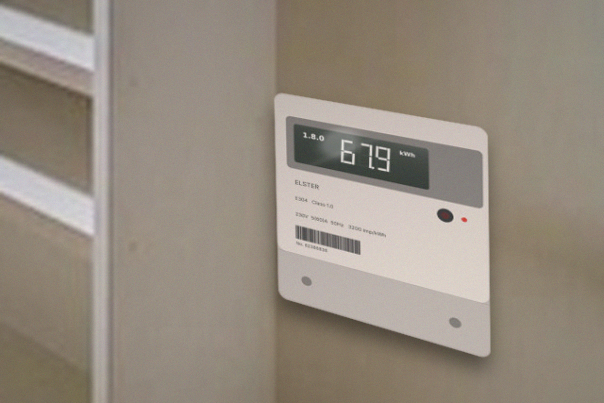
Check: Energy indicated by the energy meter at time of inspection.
67.9 kWh
